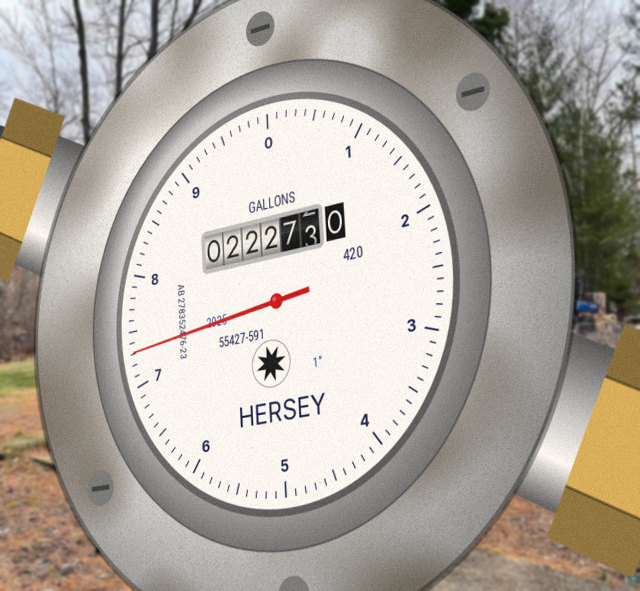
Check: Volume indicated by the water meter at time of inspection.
222727.3 gal
